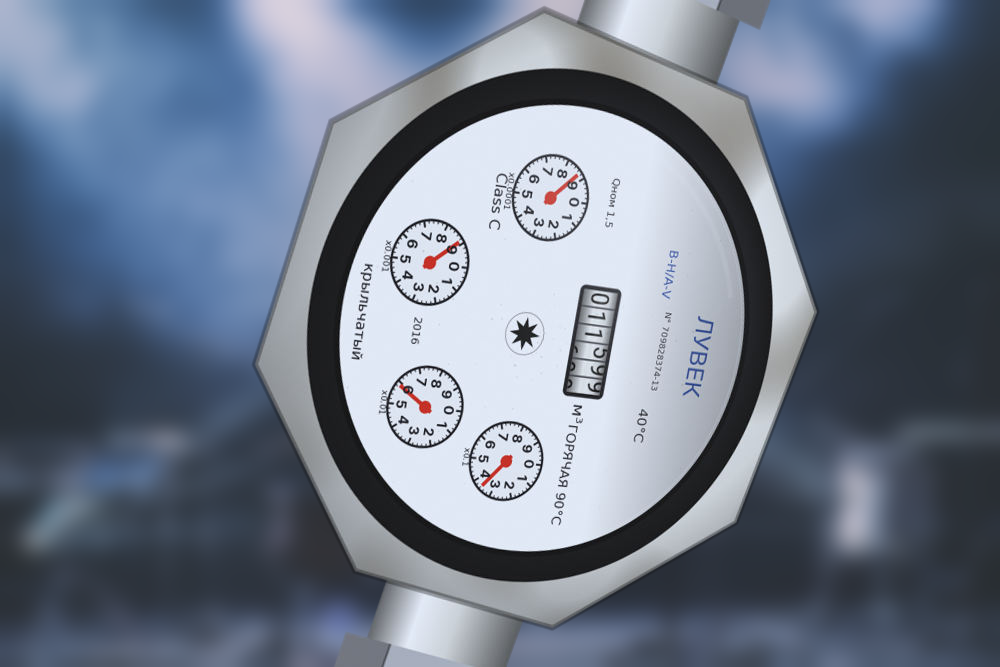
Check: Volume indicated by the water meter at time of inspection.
11599.3588 m³
